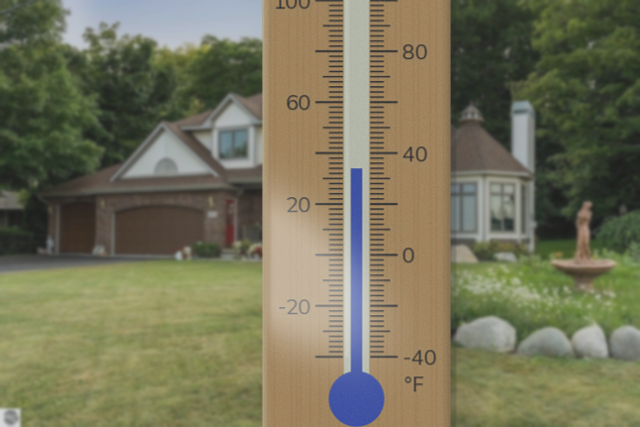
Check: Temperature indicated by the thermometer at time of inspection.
34 °F
